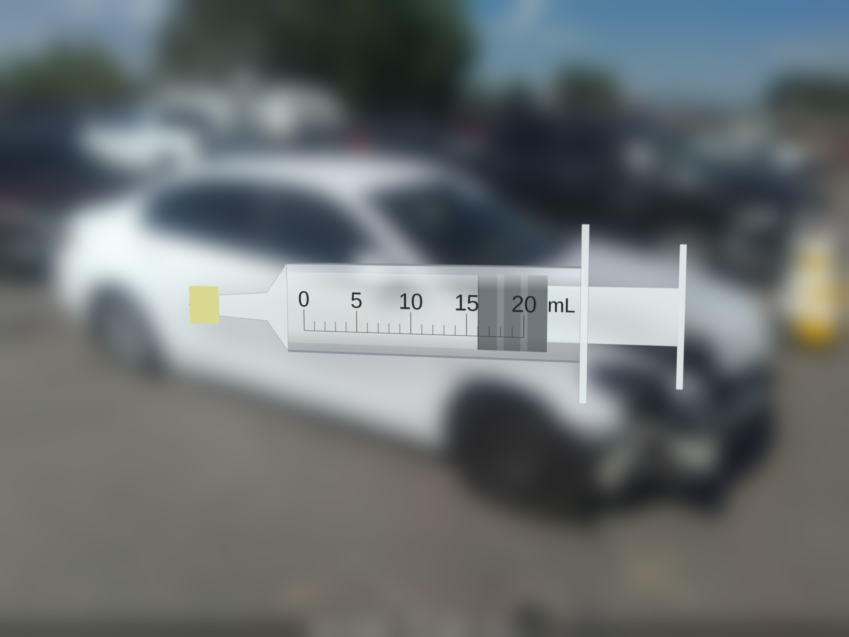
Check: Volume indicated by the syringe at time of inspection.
16 mL
